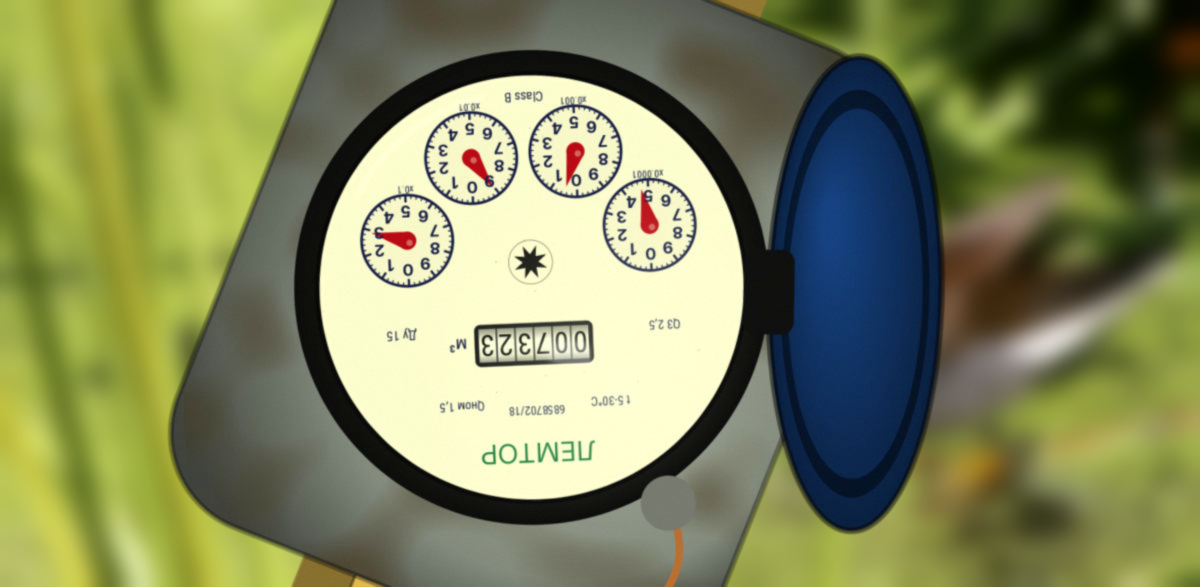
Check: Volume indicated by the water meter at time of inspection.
7323.2904 m³
